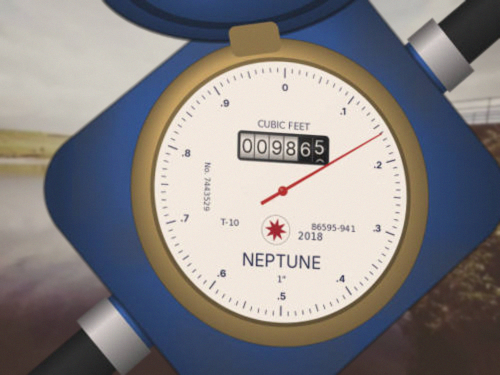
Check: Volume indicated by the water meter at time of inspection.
9865.16 ft³
